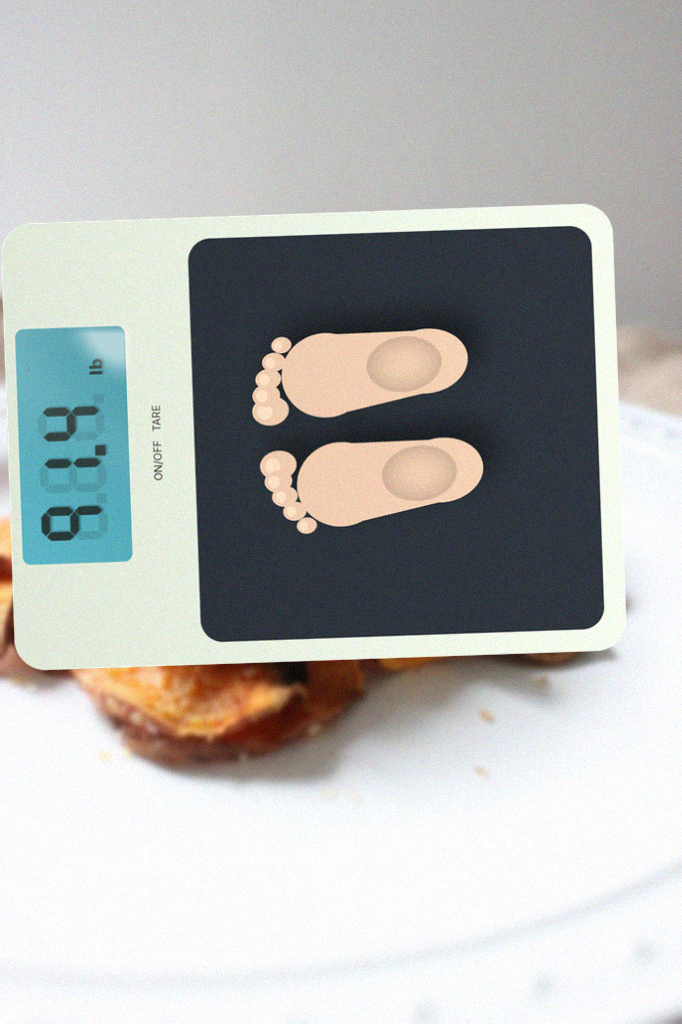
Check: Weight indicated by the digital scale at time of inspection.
91.4 lb
